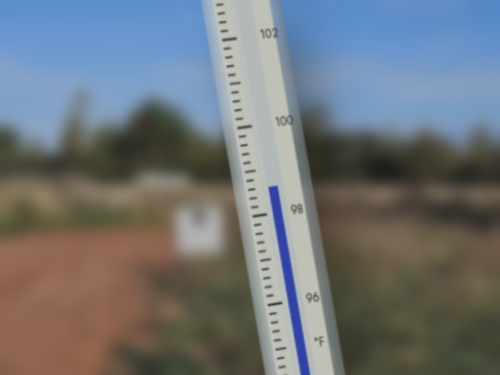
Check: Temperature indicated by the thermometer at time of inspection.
98.6 °F
